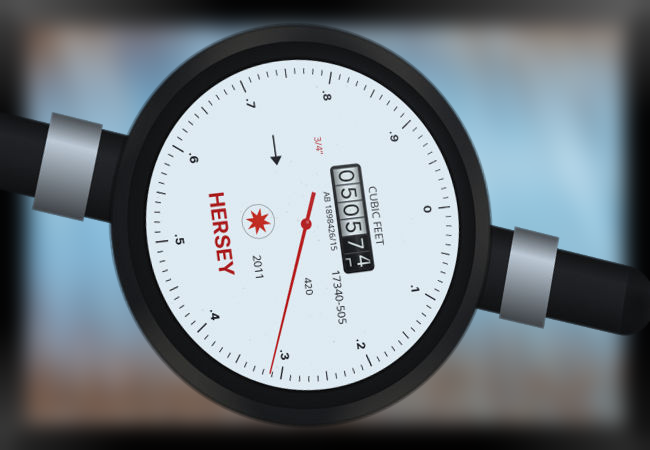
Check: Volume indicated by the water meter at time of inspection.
50574.31 ft³
